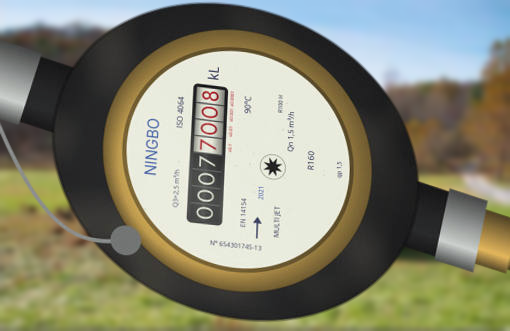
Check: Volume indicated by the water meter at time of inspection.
7.7008 kL
